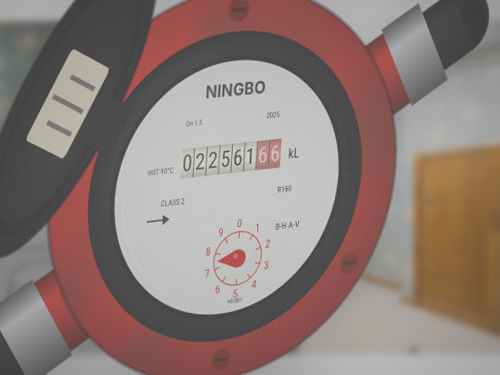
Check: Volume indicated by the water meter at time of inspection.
22561.667 kL
